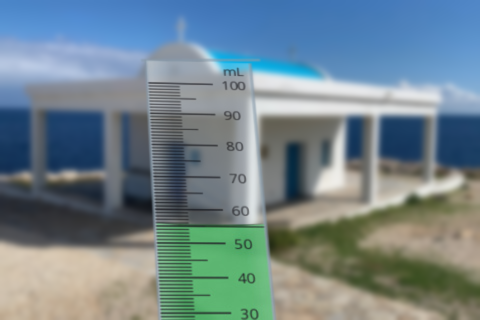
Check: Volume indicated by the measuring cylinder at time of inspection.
55 mL
